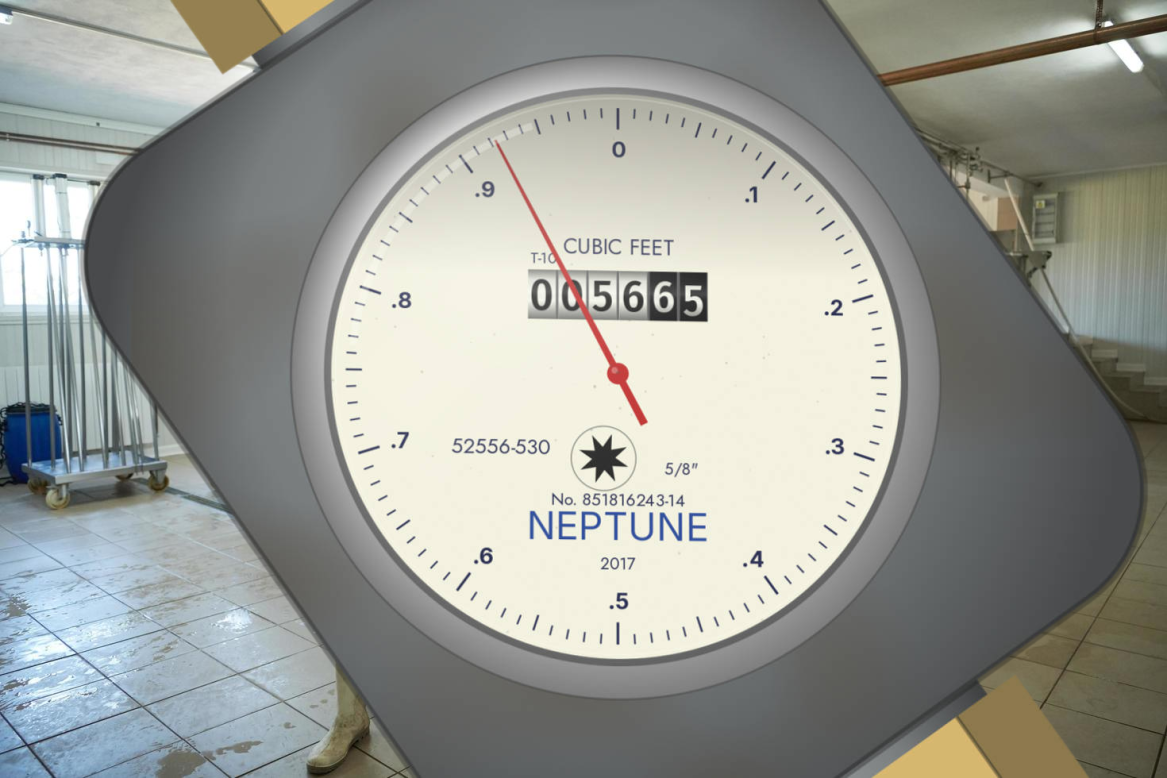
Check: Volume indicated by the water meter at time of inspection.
5664.92 ft³
